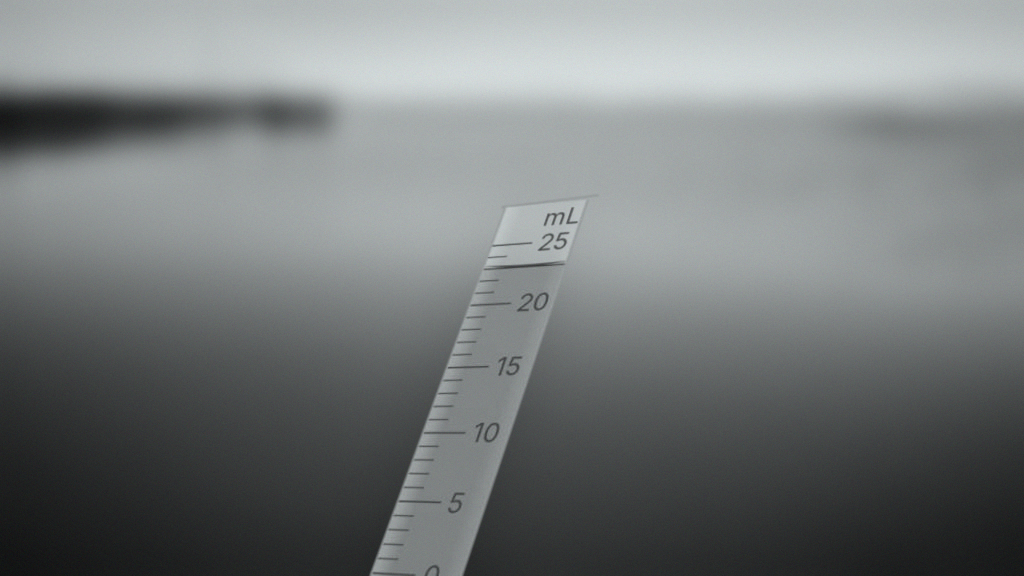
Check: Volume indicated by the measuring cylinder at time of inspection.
23 mL
